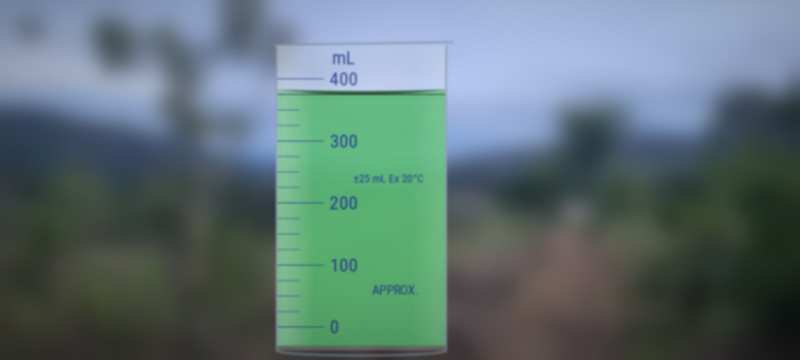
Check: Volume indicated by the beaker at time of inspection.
375 mL
